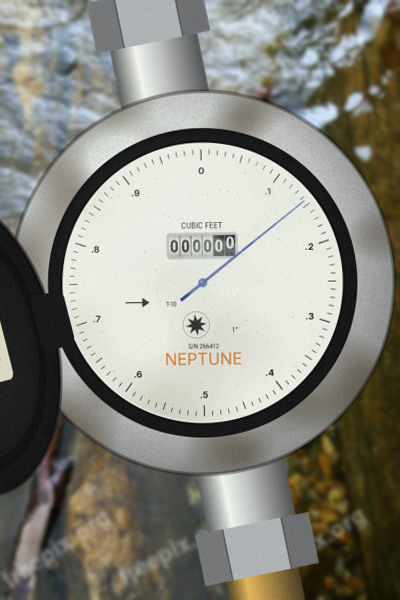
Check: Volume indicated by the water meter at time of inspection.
0.14 ft³
